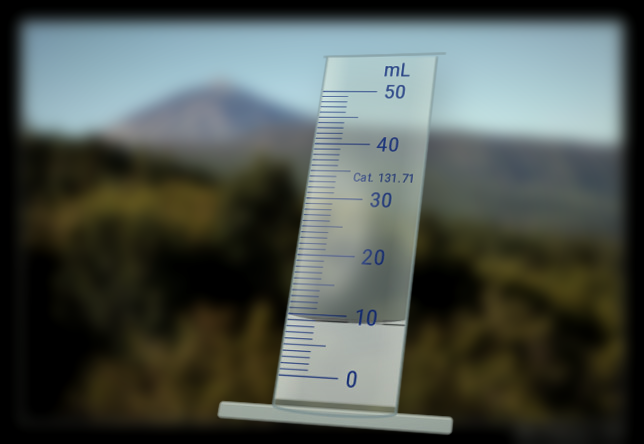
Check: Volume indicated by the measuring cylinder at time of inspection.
9 mL
